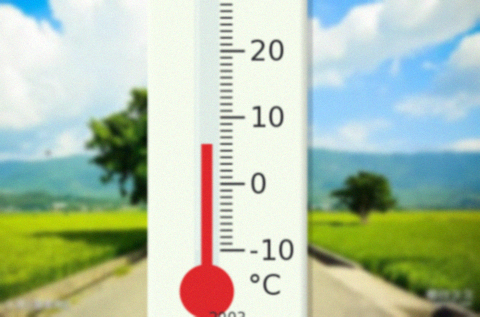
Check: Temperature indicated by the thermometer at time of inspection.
6 °C
